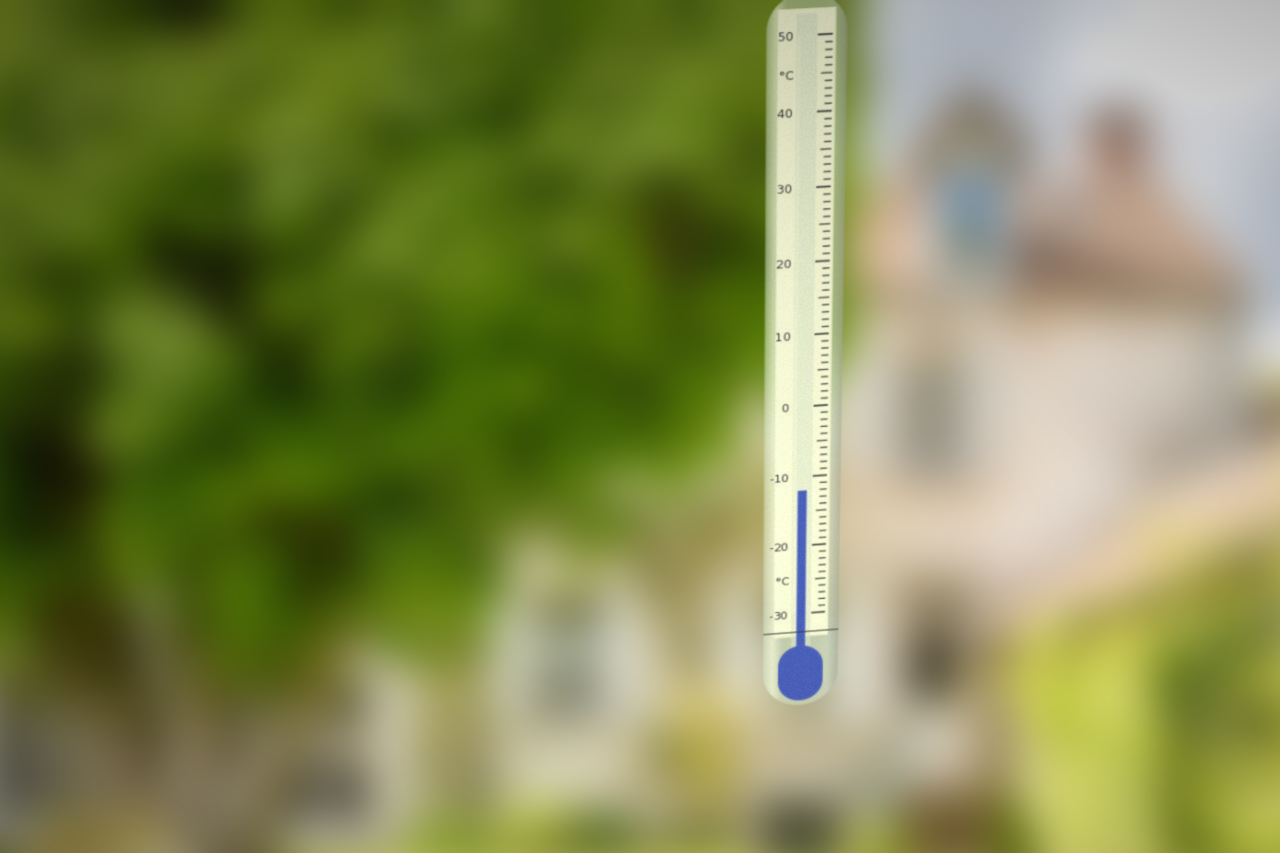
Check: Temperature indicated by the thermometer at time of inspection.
-12 °C
